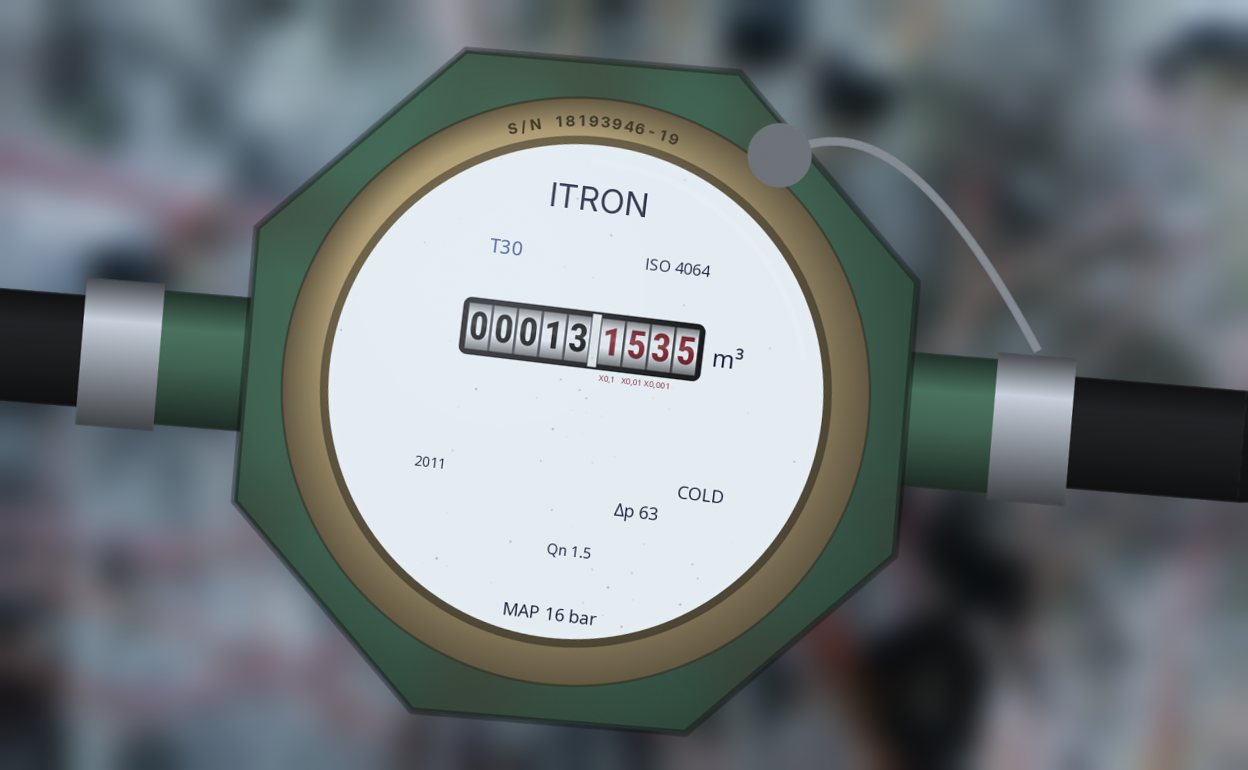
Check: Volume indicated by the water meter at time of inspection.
13.1535 m³
